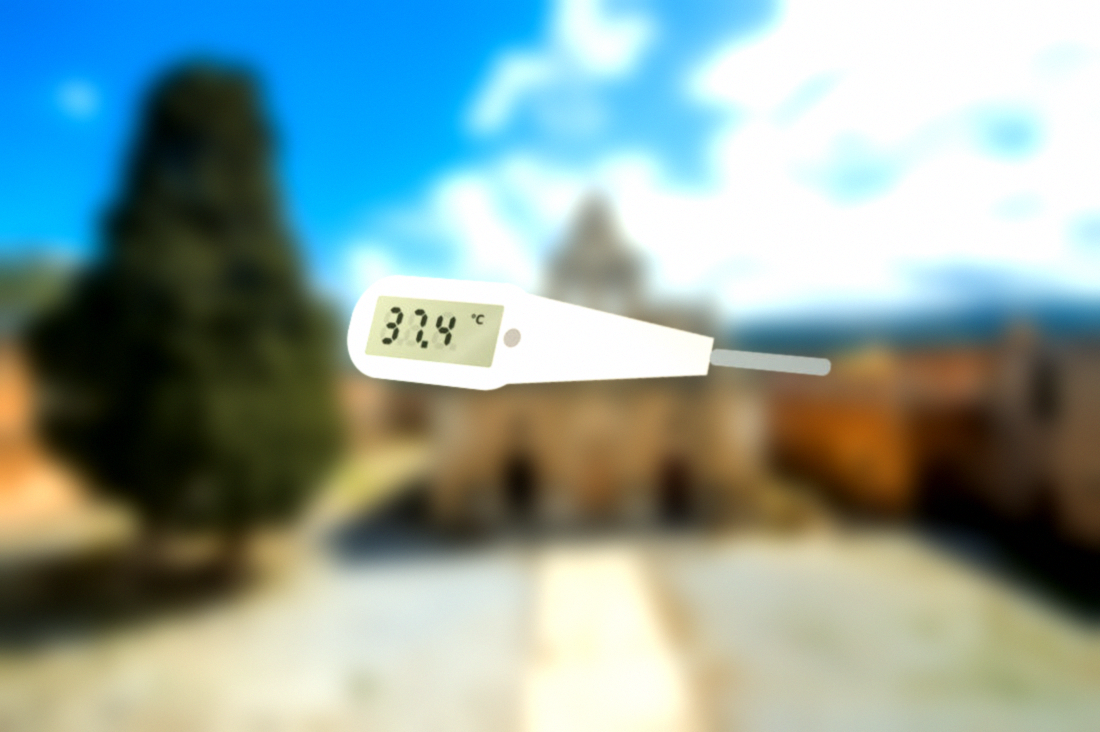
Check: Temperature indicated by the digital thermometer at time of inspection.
37.4 °C
